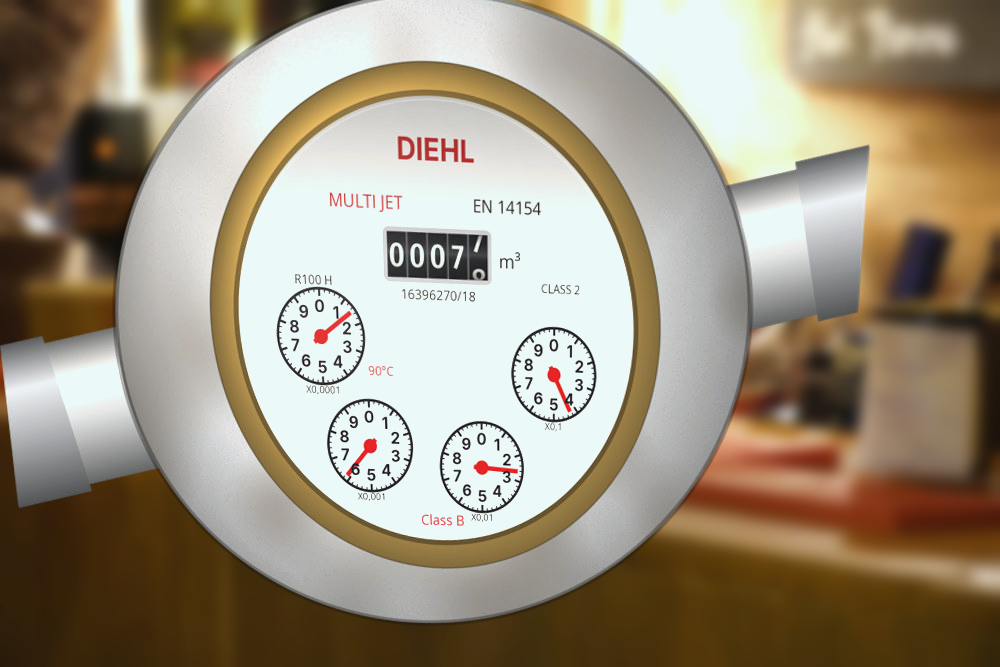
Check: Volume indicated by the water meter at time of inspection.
77.4261 m³
